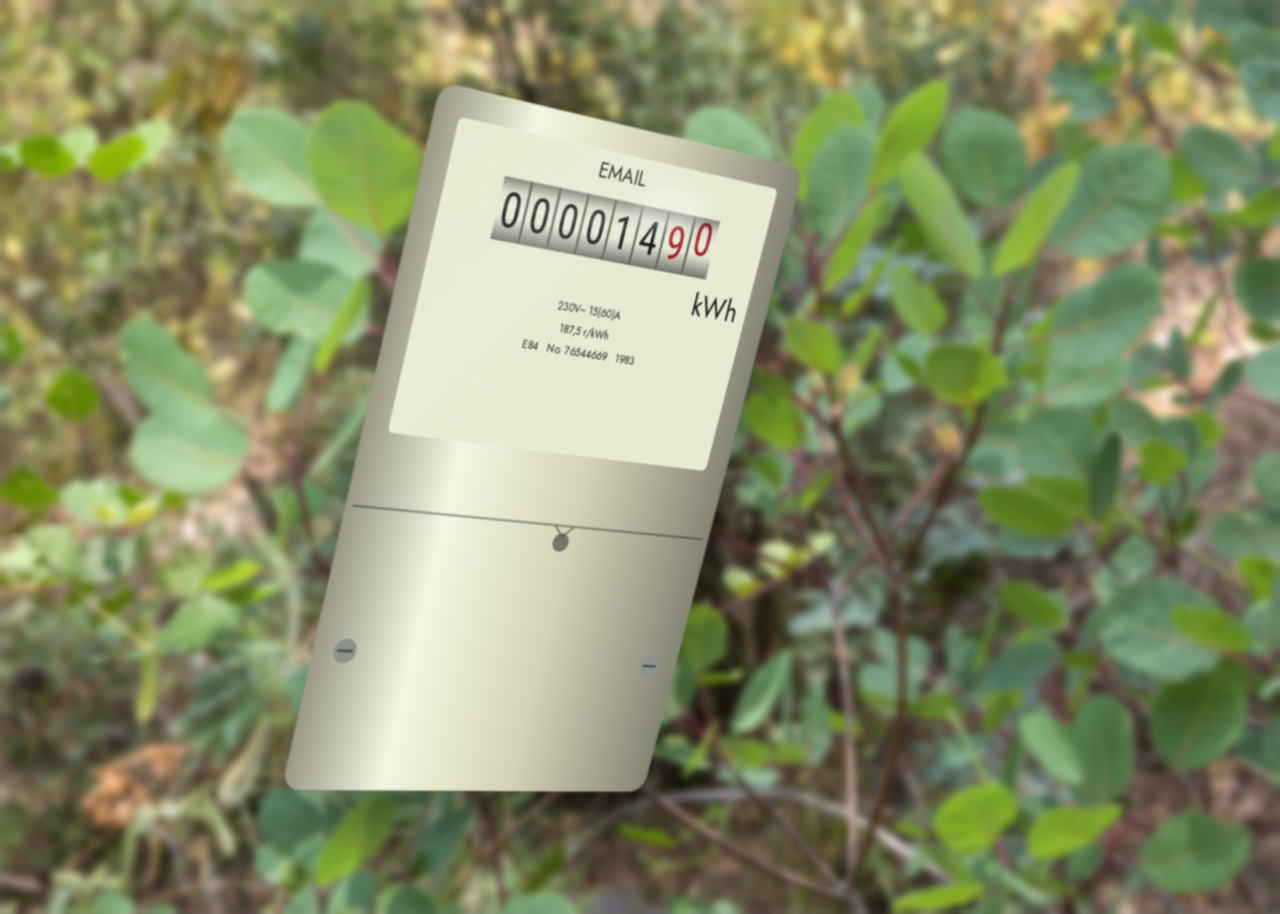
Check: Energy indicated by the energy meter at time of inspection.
14.90 kWh
